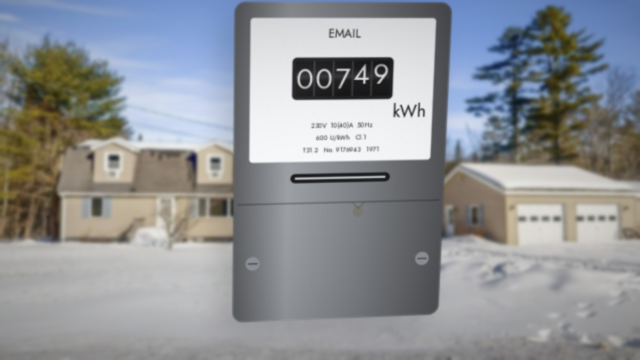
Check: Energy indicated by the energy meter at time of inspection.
749 kWh
